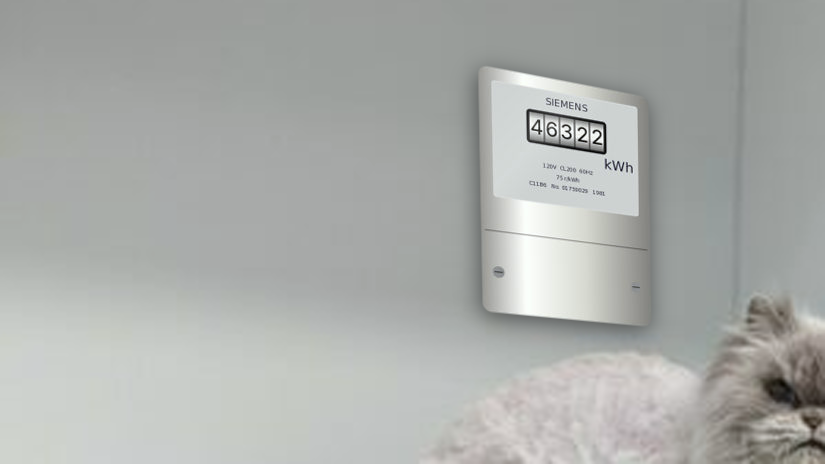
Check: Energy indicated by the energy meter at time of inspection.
46322 kWh
